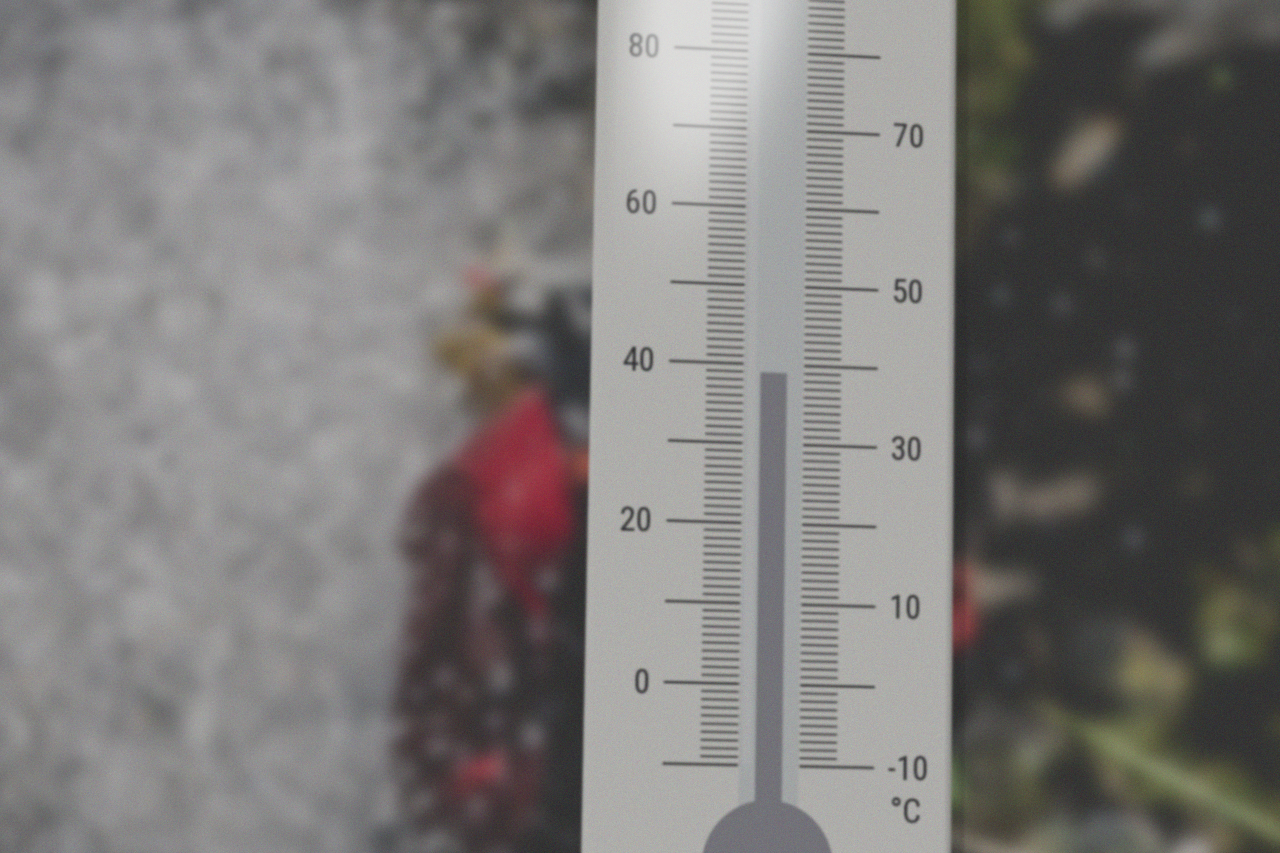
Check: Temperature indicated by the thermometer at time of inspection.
39 °C
